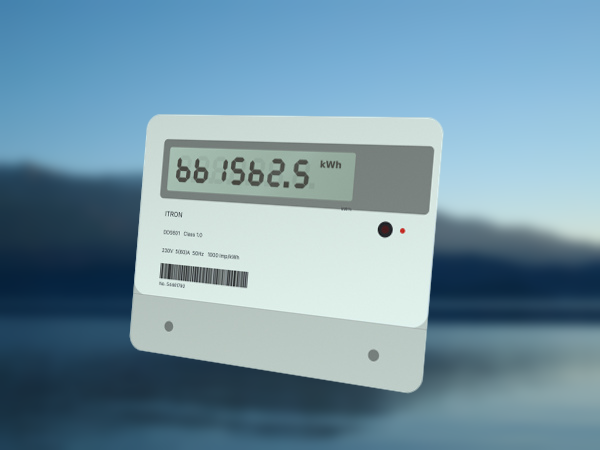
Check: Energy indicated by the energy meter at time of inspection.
661562.5 kWh
